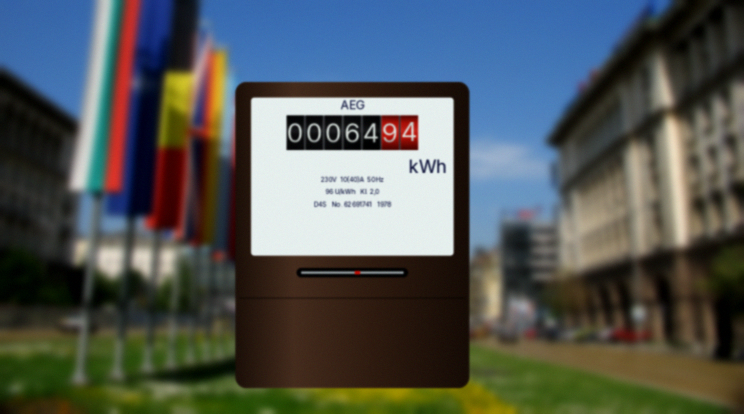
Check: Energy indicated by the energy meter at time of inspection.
64.94 kWh
